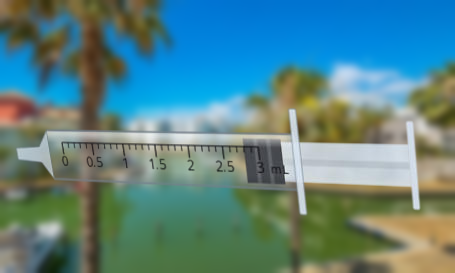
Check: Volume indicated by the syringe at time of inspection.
2.8 mL
